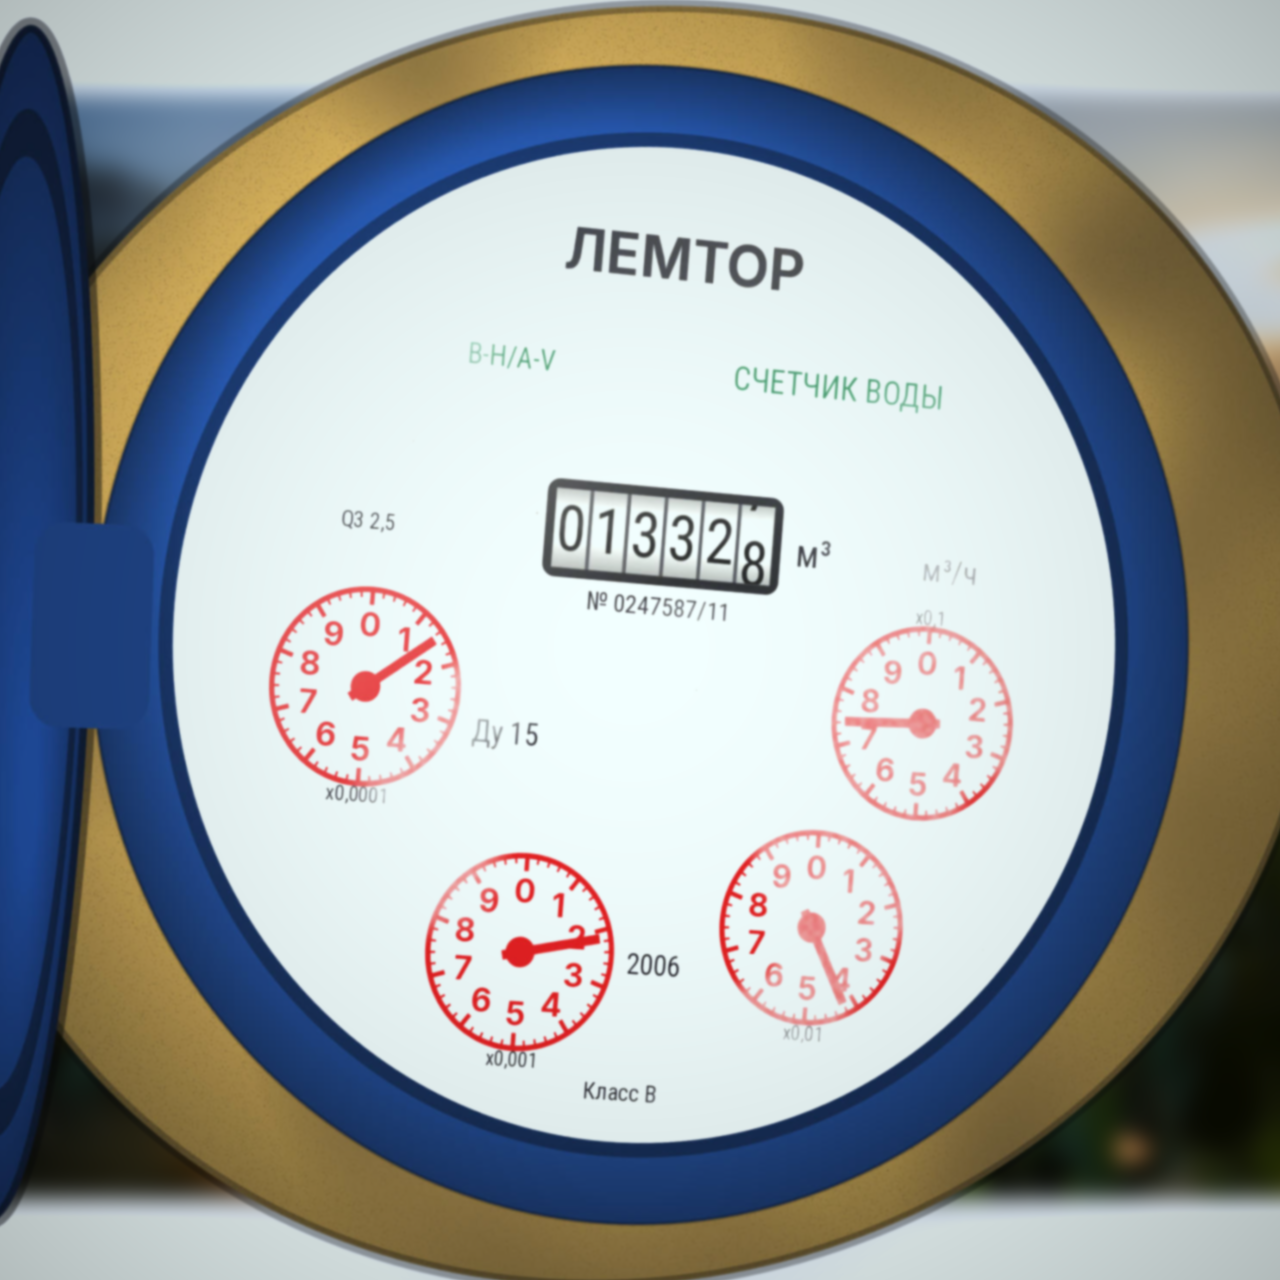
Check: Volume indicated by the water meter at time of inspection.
13327.7421 m³
